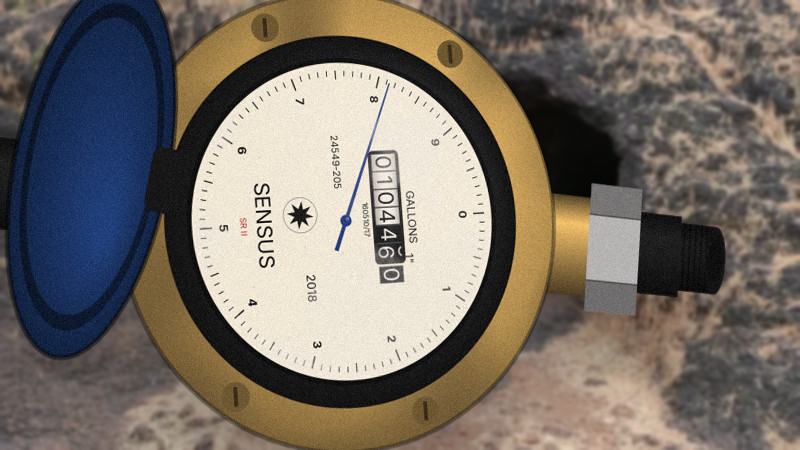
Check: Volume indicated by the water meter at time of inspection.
104458.1 gal
